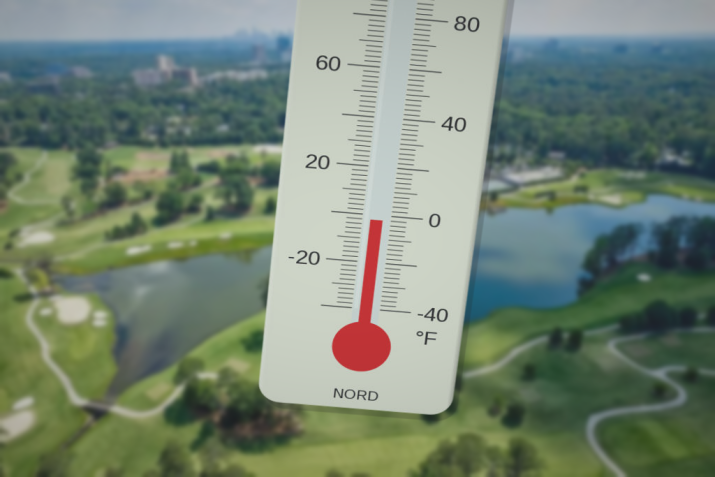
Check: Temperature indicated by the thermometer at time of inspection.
-2 °F
